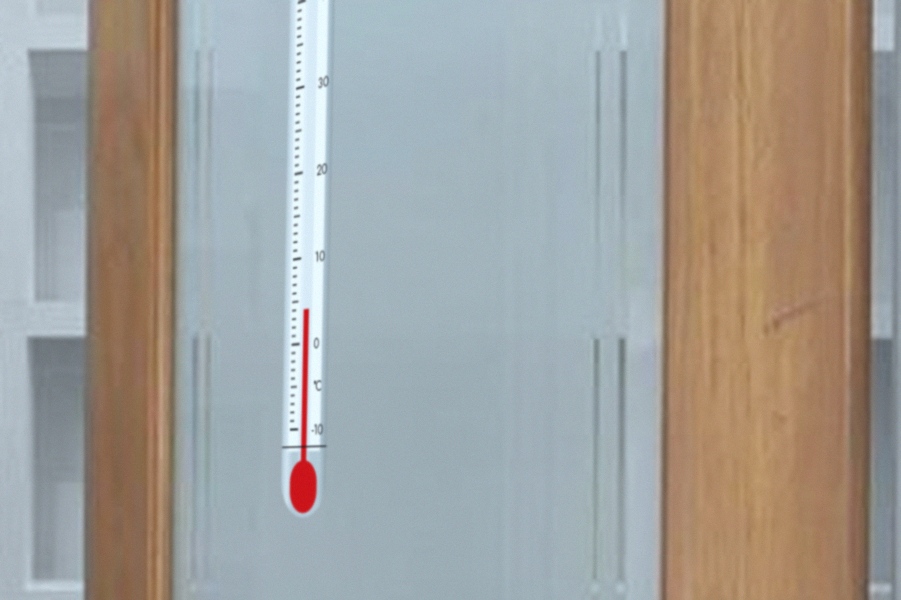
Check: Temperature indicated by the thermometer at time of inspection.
4 °C
